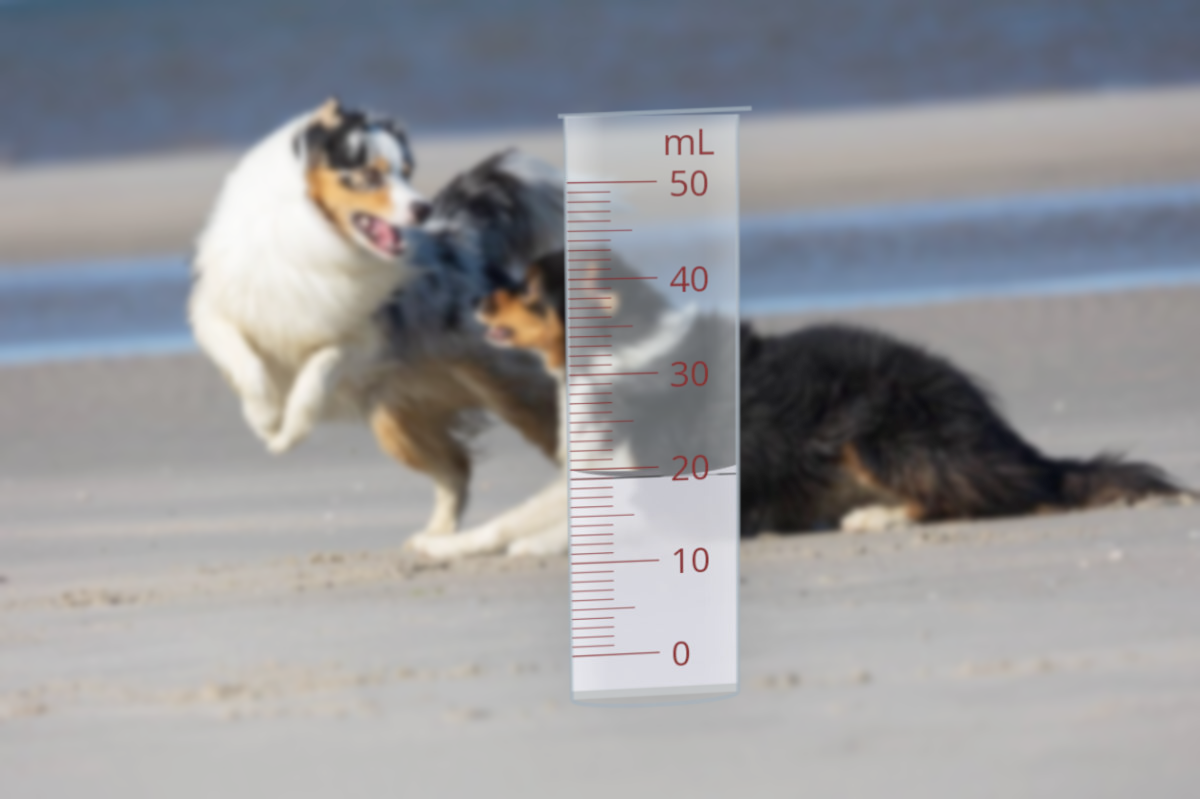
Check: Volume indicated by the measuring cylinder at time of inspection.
19 mL
